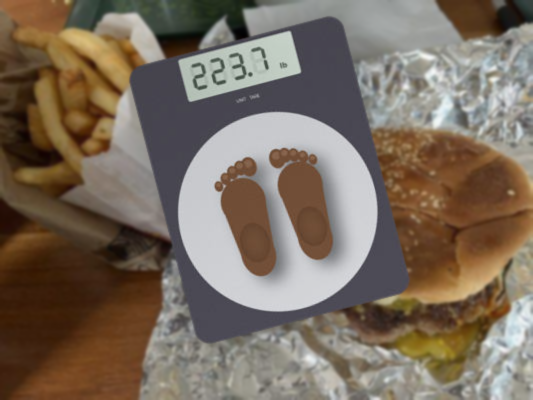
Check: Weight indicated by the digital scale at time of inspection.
223.7 lb
